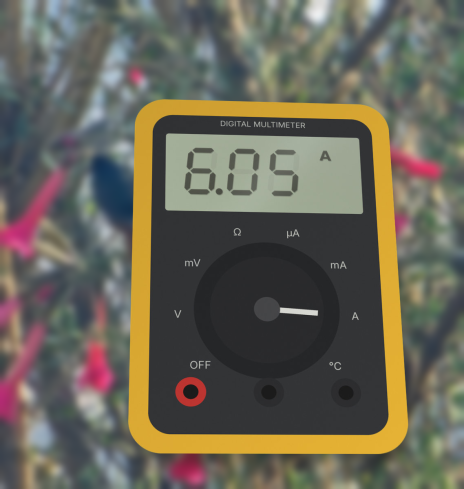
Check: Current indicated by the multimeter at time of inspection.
6.05 A
